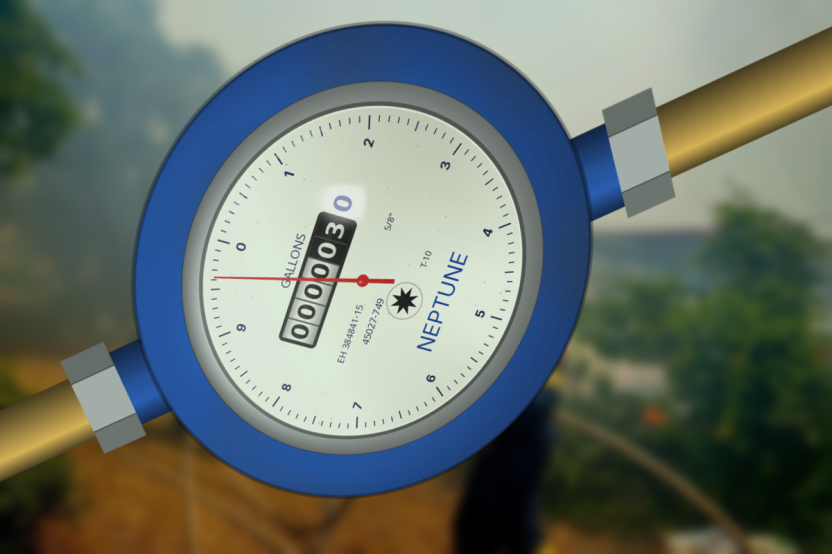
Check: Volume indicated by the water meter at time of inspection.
29.6 gal
